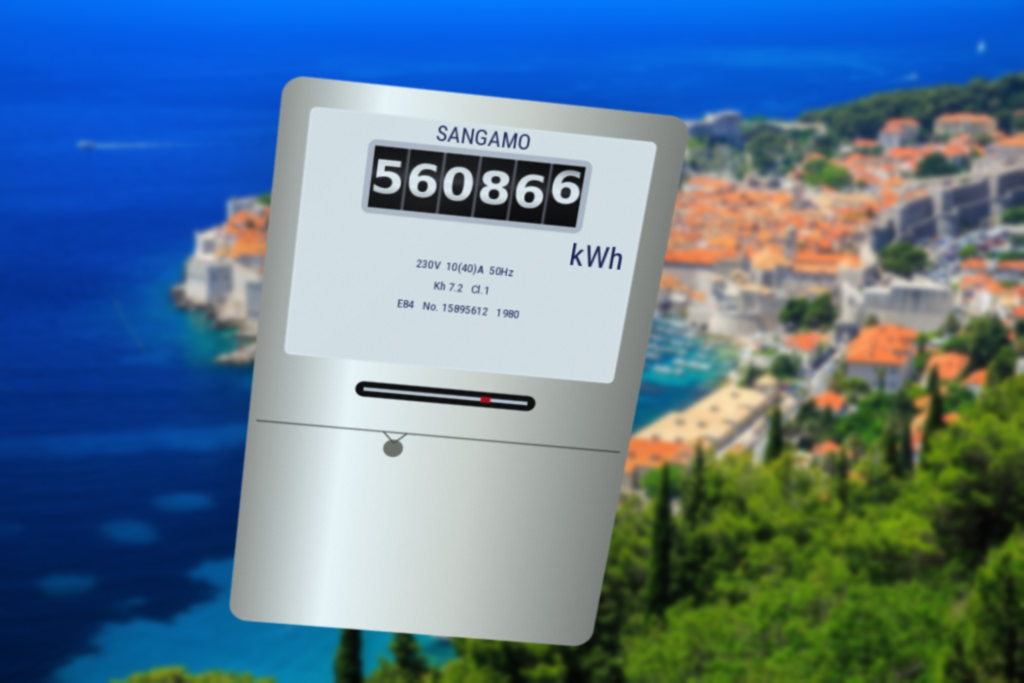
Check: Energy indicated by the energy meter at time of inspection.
560866 kWh
